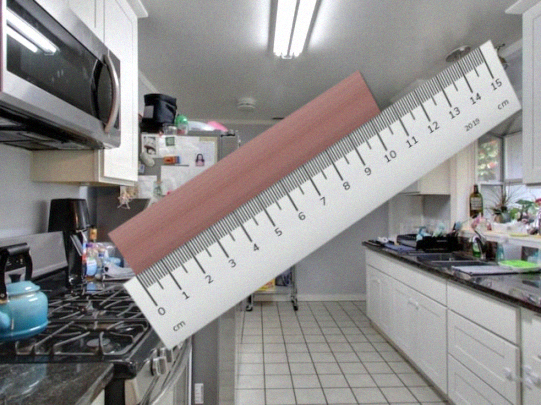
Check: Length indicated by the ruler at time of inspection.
10.5 cm
